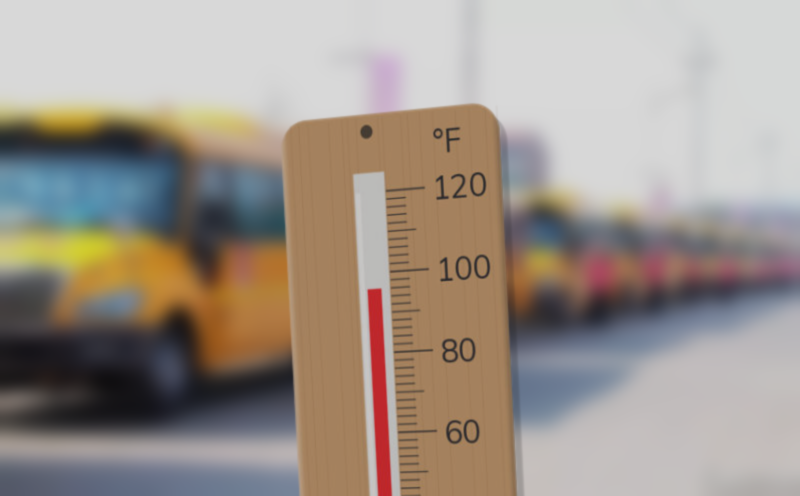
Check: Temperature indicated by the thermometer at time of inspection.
96 °F
